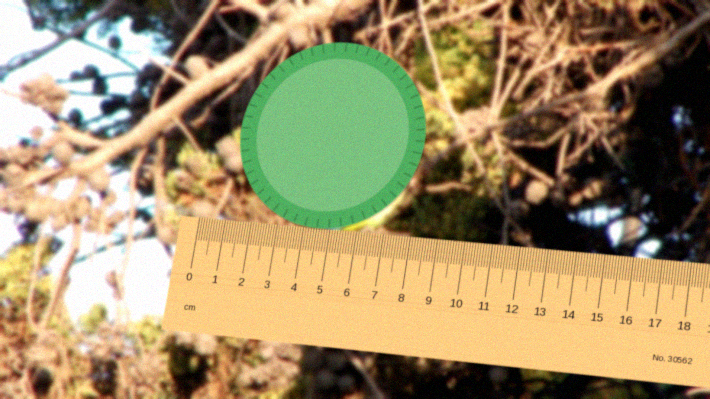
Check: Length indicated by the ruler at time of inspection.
7 cm
